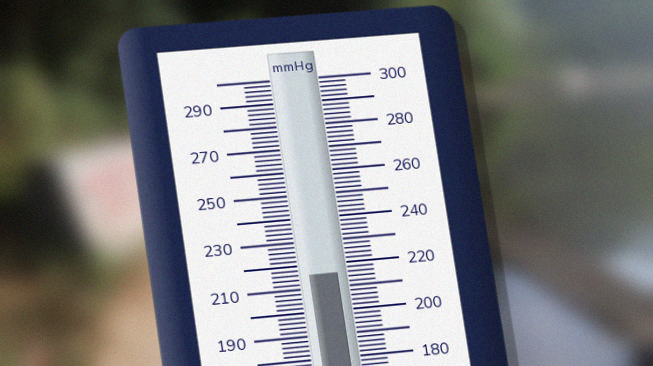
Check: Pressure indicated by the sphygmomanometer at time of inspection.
216 mmHg
